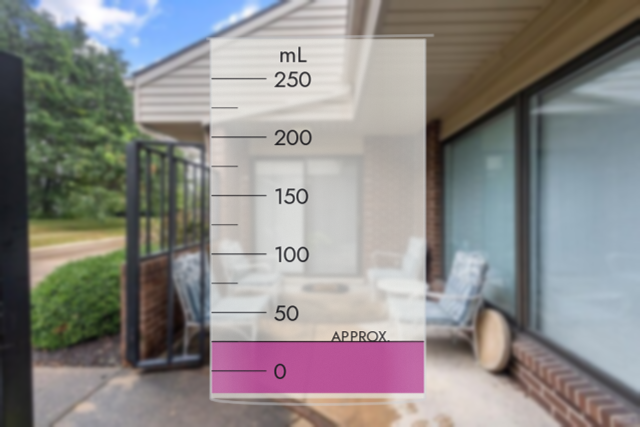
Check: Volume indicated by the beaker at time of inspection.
25 mL
